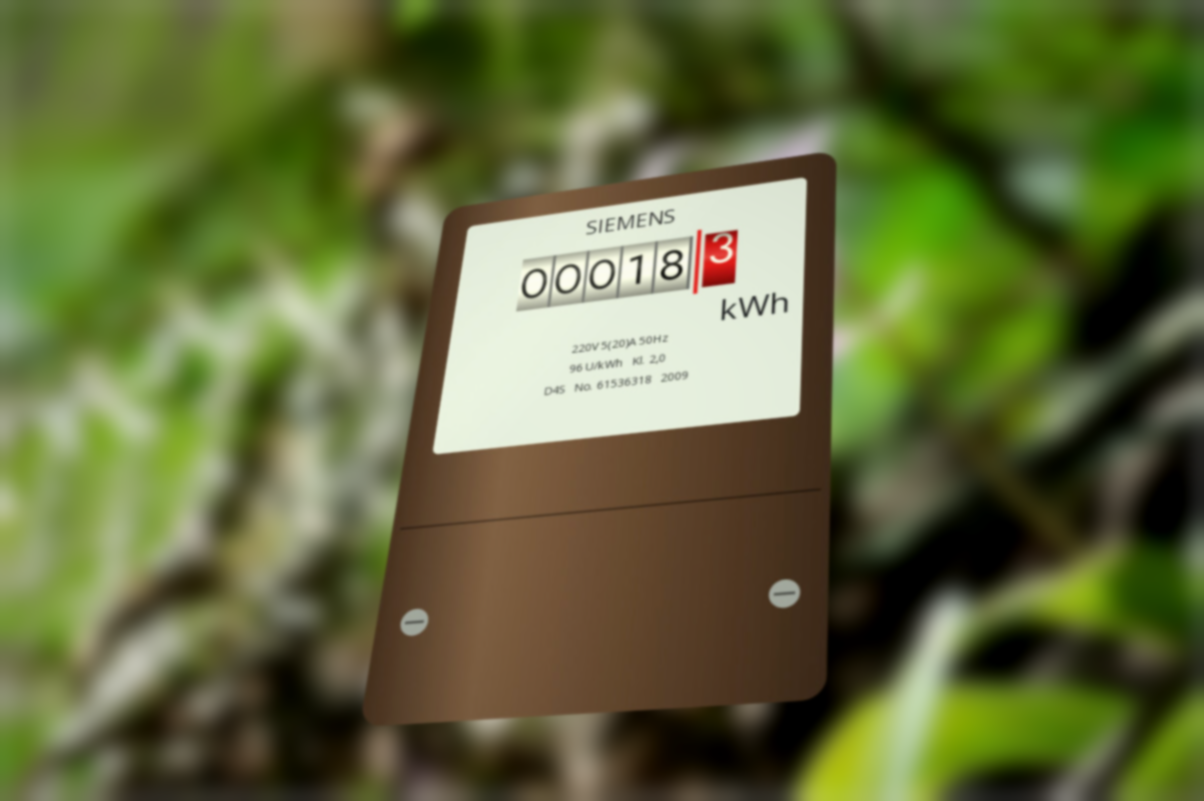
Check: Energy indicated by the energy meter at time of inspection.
18.3 kWh
